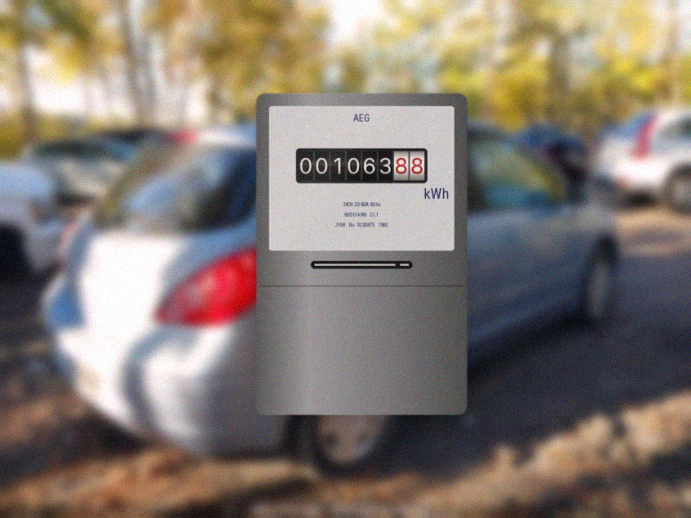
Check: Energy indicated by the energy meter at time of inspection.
1063.88 kWh
